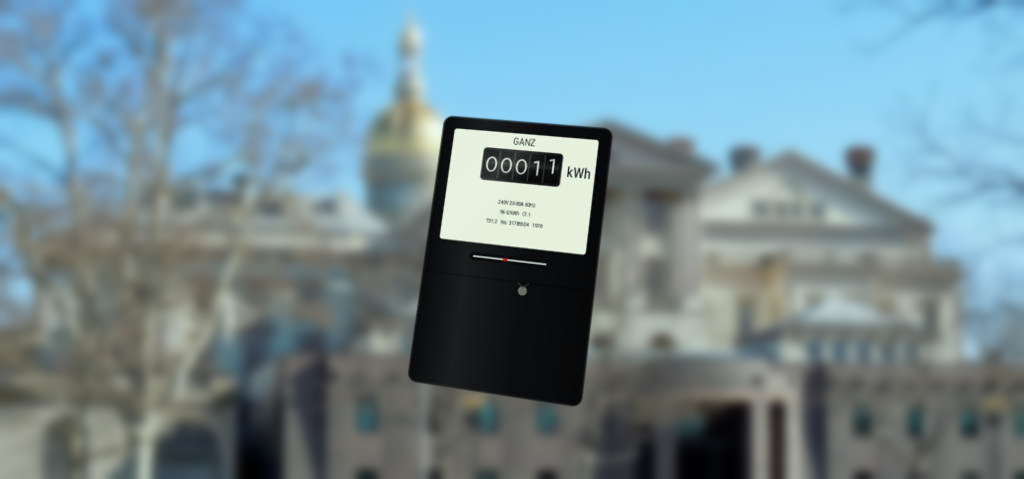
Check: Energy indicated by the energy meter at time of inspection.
11 kWh
